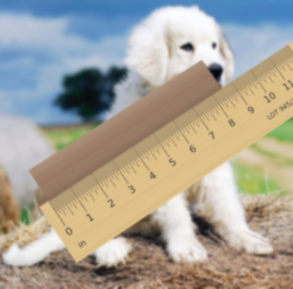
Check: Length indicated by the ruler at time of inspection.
8.5 in
